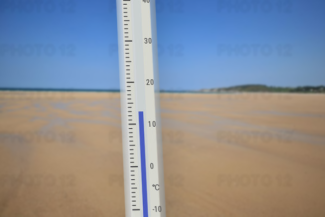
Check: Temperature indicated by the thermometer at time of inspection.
13 °C
